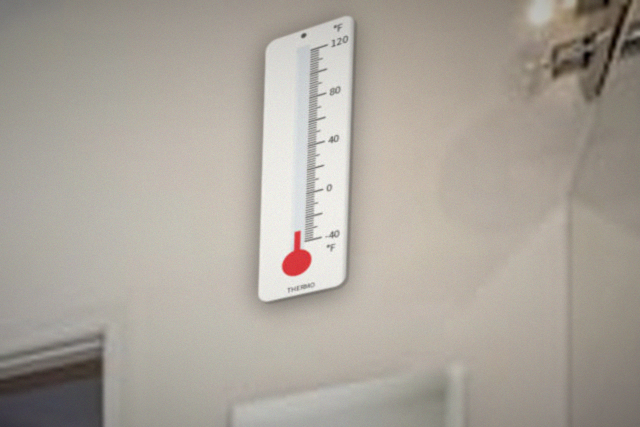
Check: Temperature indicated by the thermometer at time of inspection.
-30 °F
